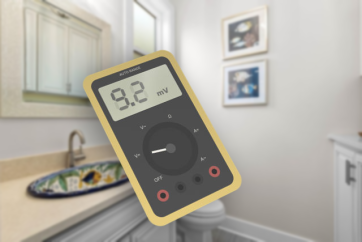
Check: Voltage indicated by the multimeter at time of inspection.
9.2 mV
